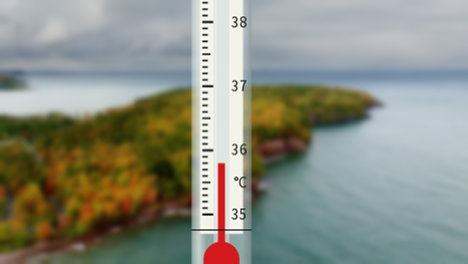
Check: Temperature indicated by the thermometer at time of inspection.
35.8 °C
